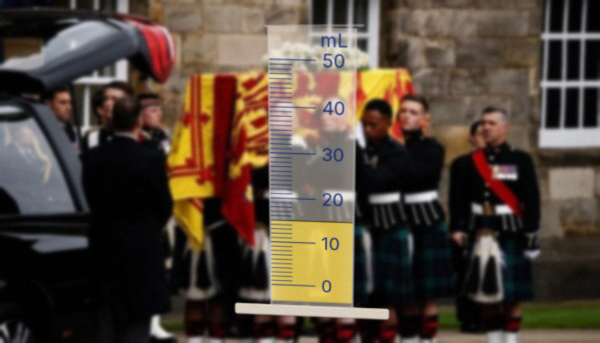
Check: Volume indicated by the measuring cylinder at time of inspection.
15 mL
